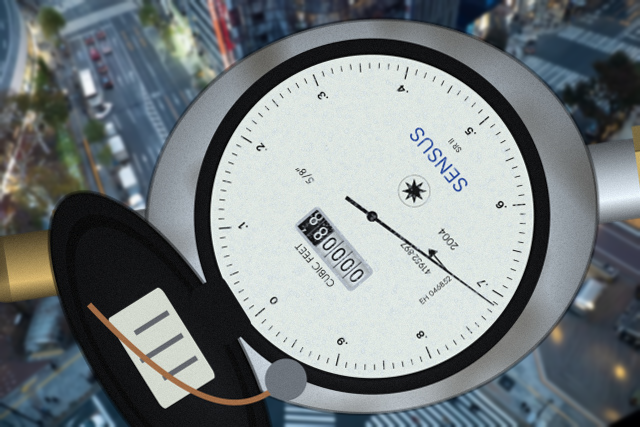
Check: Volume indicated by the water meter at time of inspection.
87.71 ft³
